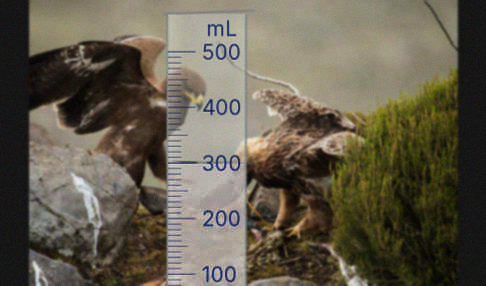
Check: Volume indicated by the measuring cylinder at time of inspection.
300 mL
